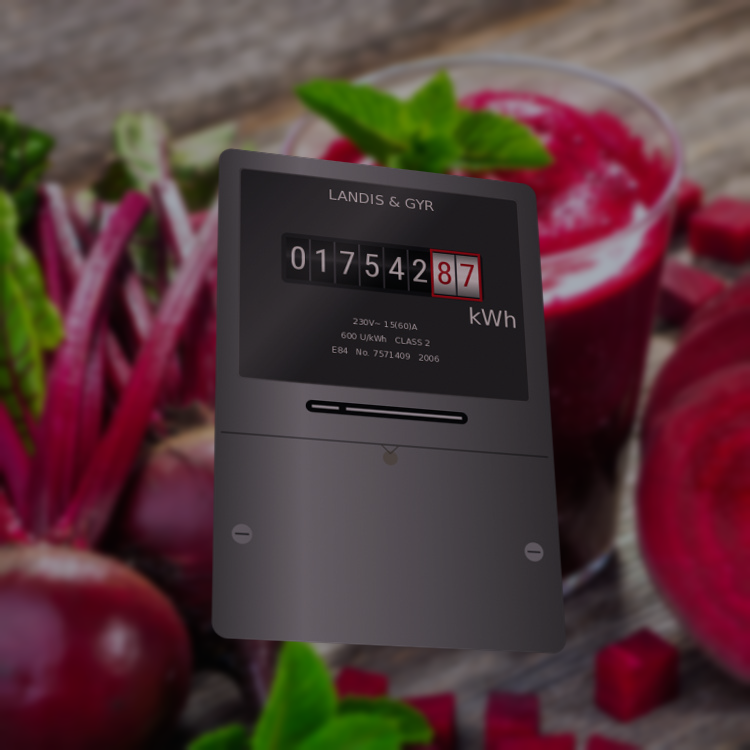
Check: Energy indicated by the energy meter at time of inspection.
17542.87 kWh
